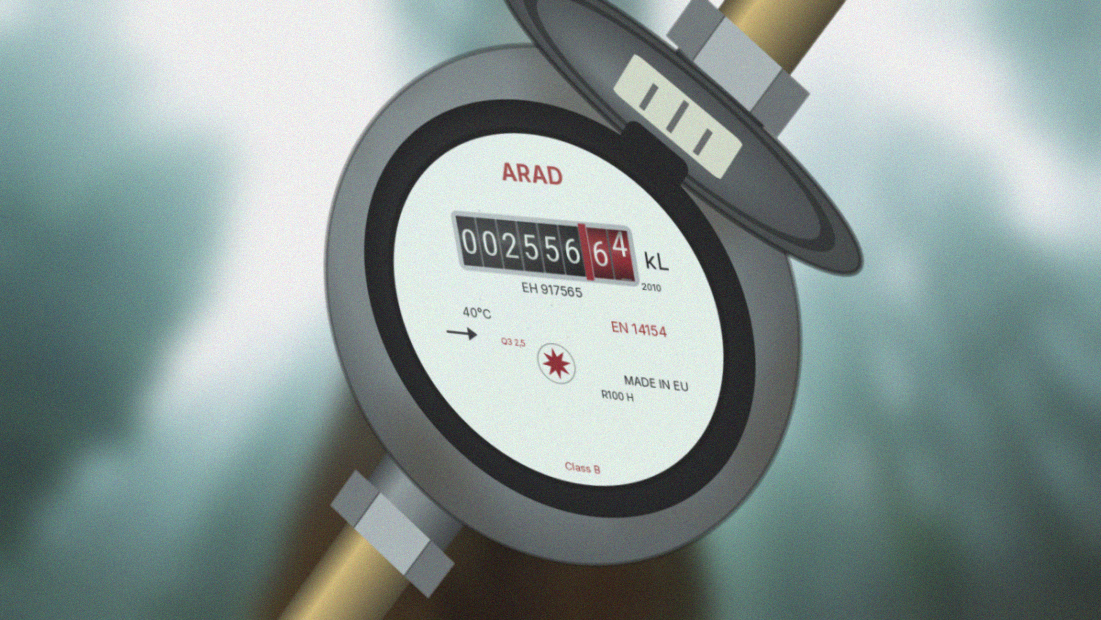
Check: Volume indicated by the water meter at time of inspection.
2556.64 kL
